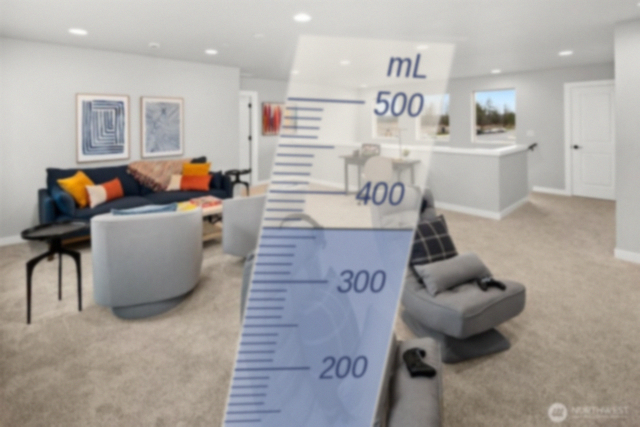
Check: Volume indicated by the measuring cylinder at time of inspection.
360 mL
